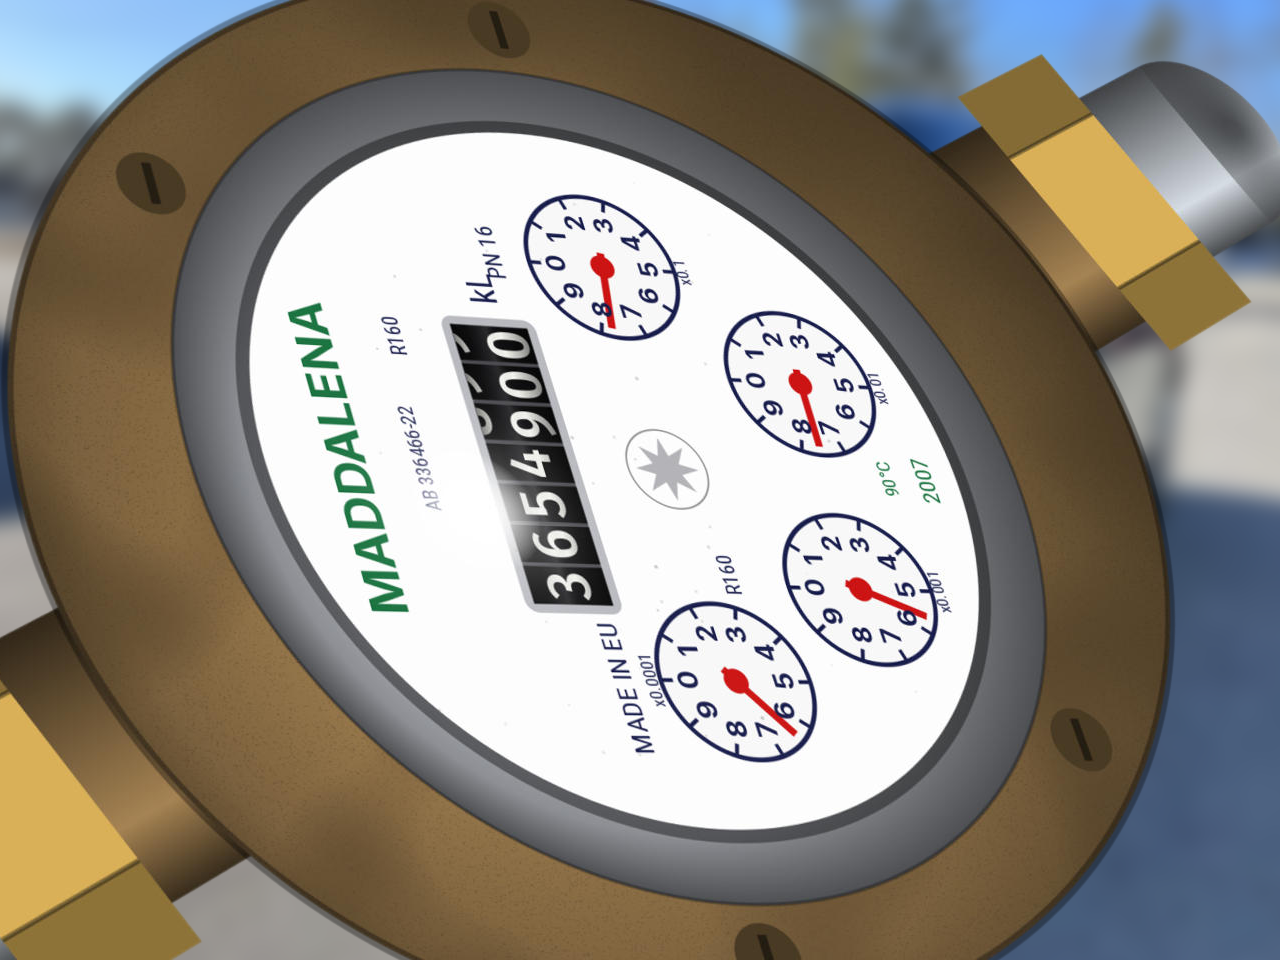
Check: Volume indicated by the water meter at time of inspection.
3654899.7756 kL
